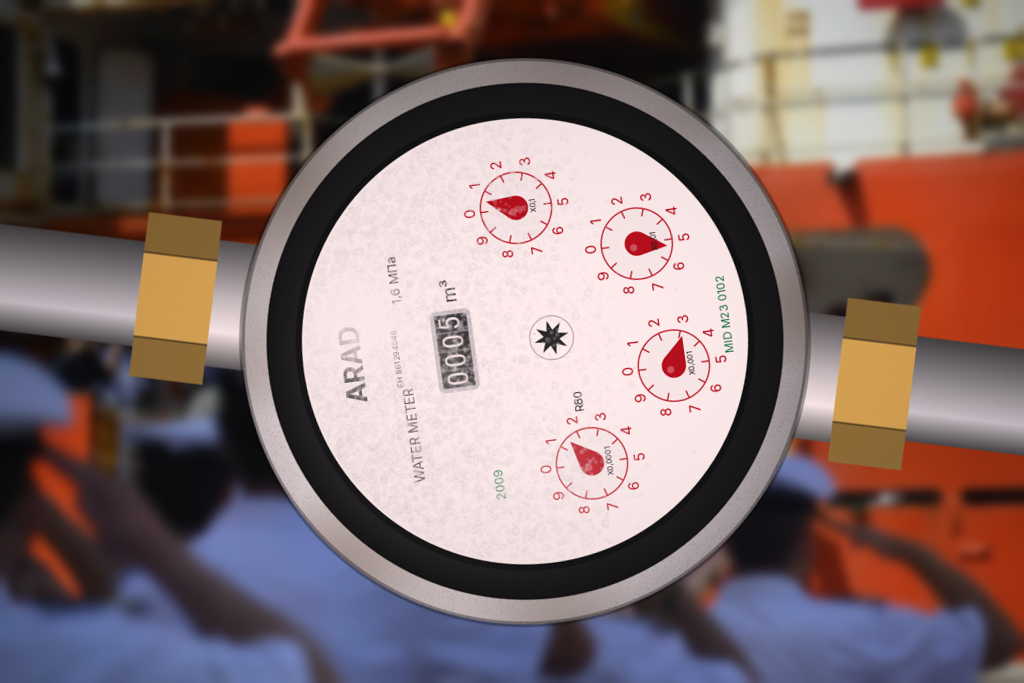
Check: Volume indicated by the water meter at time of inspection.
5.0531 m³
